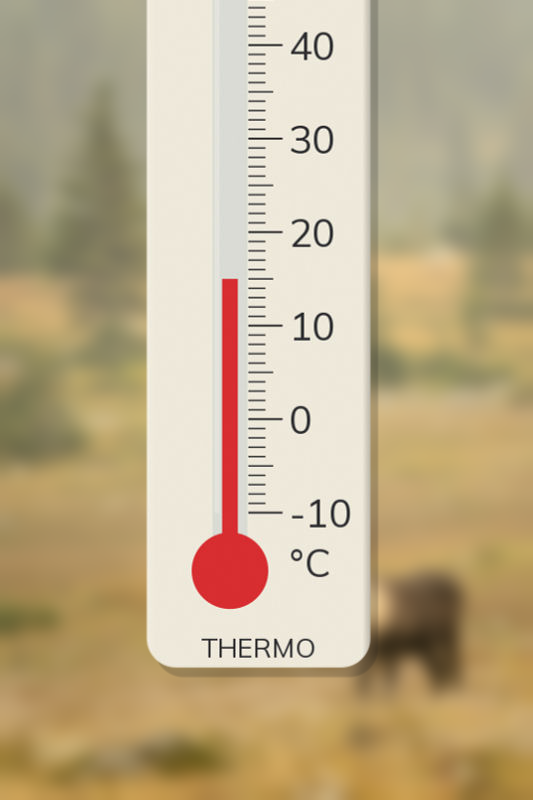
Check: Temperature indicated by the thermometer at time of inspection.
15 °C
